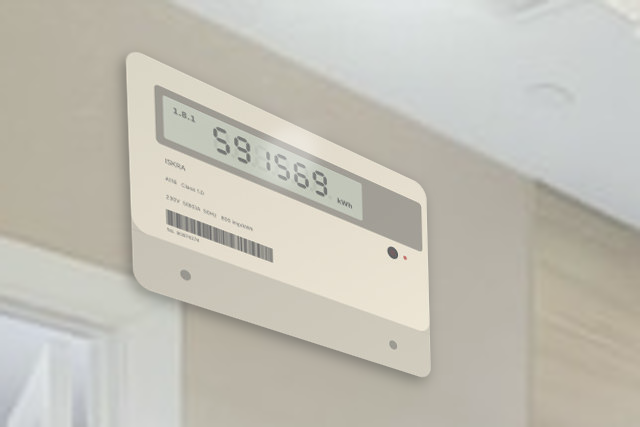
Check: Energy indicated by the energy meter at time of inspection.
591569 kWh
